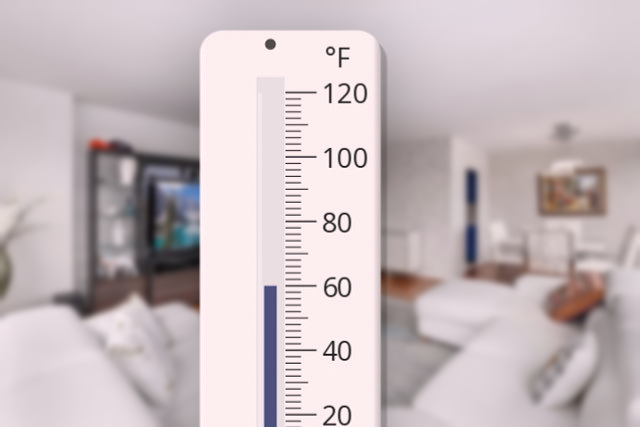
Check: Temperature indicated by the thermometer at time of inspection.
60 °F
